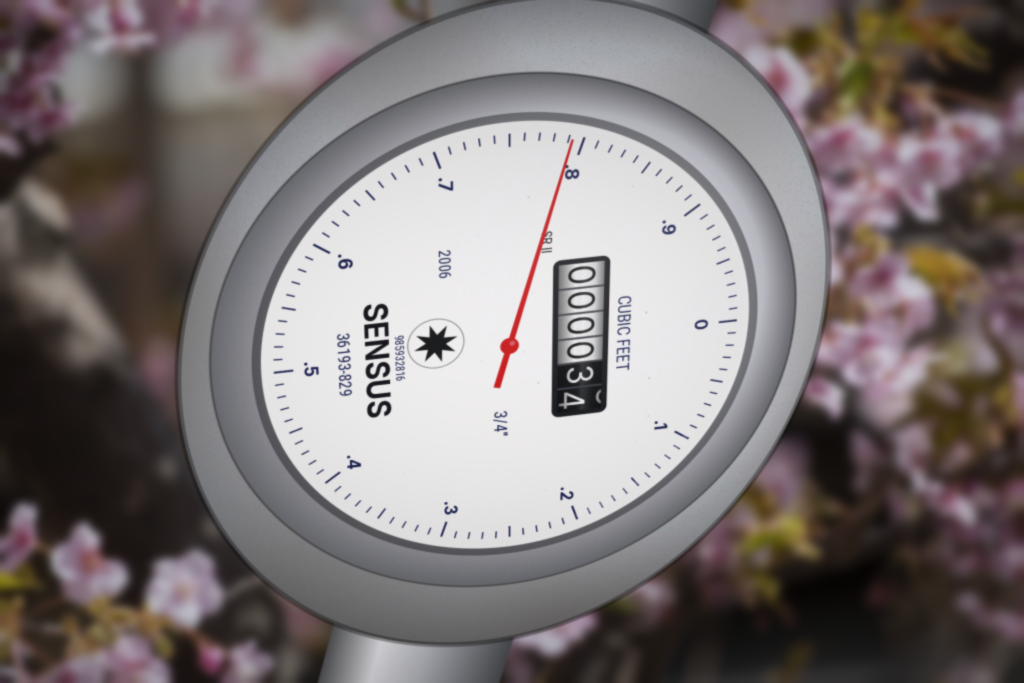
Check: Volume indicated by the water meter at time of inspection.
33.79 ft³
